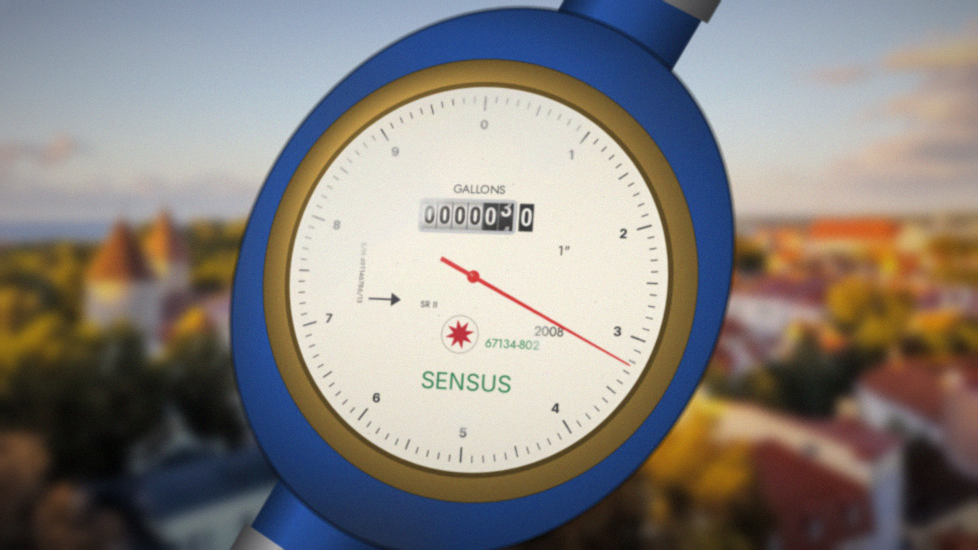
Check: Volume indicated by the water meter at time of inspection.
33.2 gal
